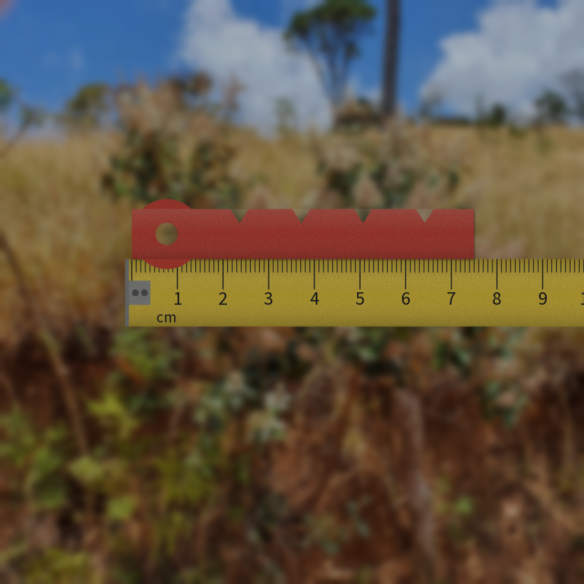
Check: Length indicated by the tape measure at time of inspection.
7.5 cm
